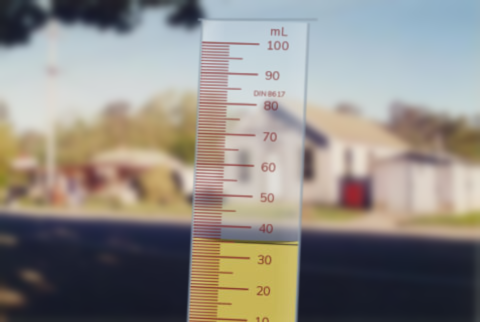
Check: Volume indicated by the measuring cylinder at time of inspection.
35 mL
